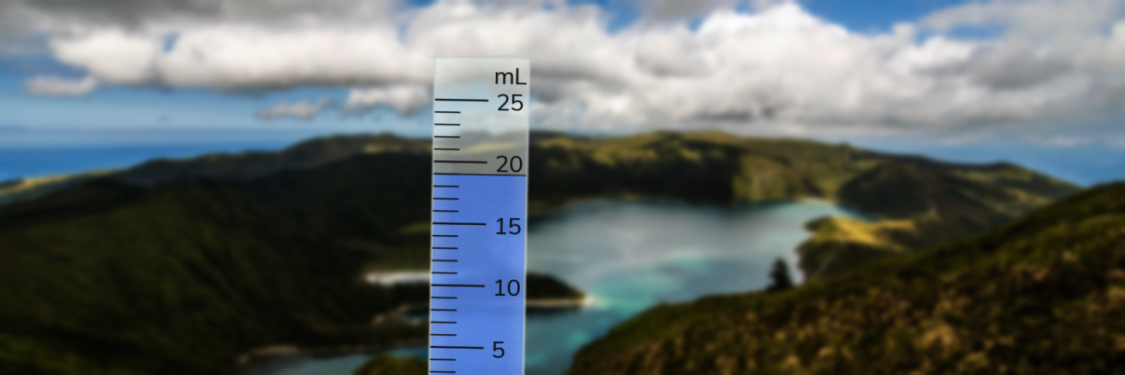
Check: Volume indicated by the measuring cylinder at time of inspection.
19 mL
